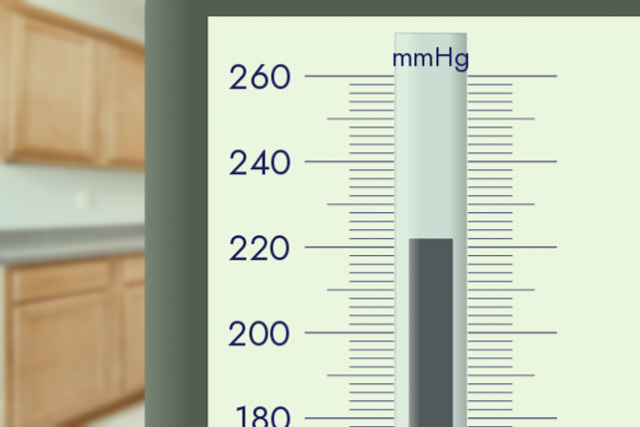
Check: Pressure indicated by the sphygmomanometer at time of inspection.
222 mmHg
